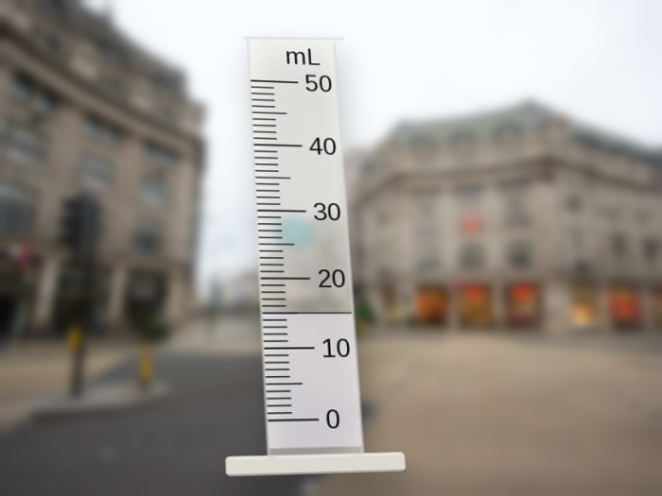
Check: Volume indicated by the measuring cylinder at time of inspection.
15 mL
